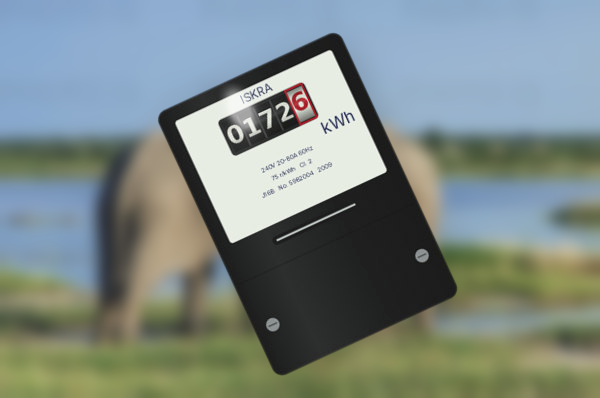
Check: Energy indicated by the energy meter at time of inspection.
172.6 kWh
